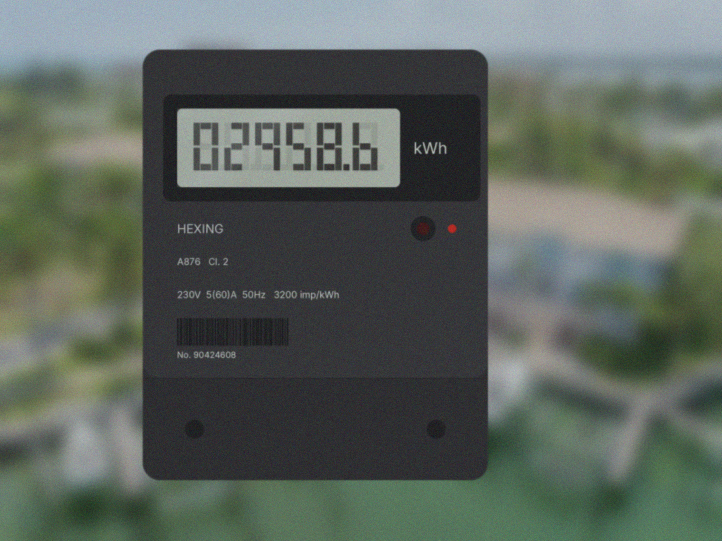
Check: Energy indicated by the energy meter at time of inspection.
2958.6 kWh
